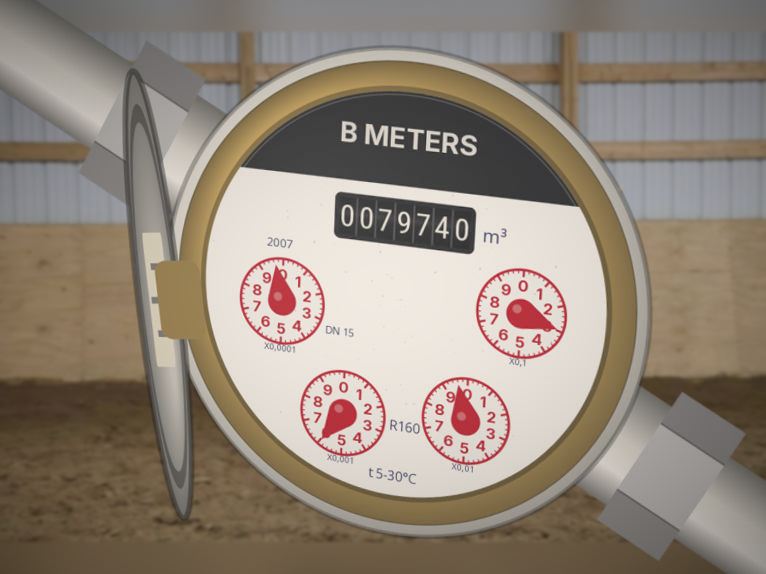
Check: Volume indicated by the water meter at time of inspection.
79740.2959 m³
